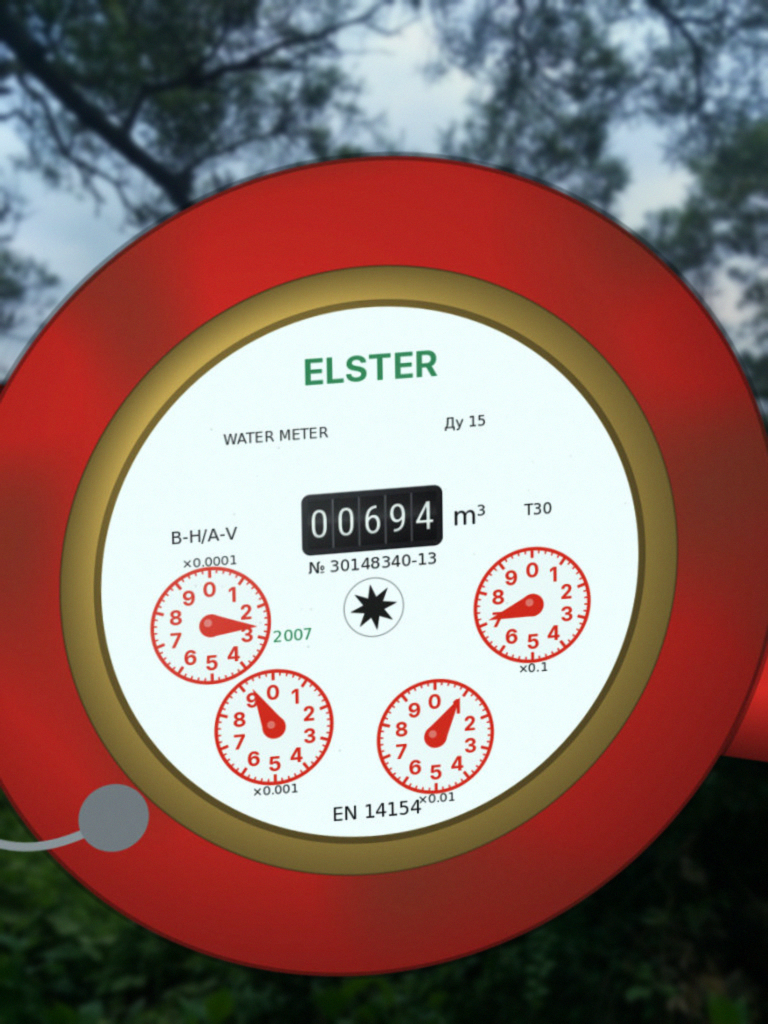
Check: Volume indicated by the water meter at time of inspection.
694.7092 m³
